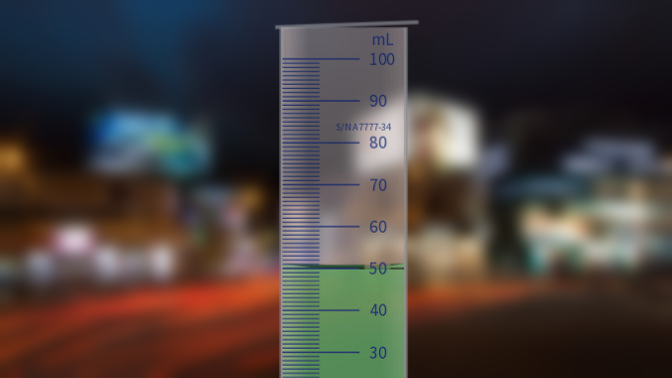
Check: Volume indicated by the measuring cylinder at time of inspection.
50 mL
